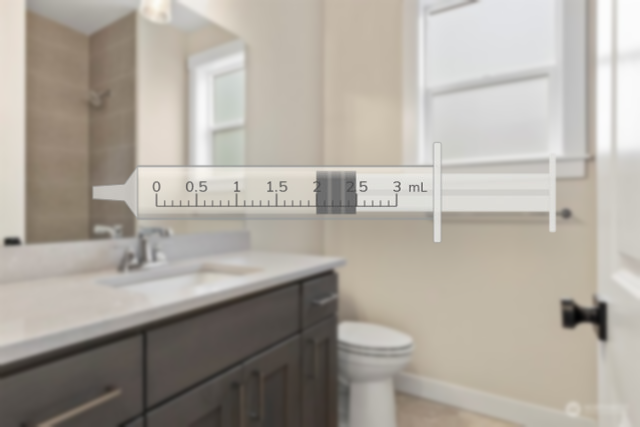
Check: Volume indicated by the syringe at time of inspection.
2 mL
